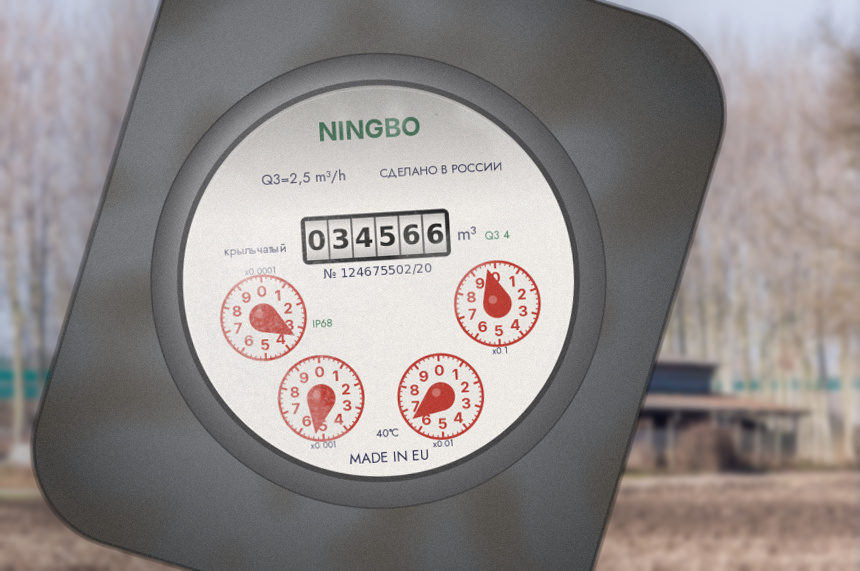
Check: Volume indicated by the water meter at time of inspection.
34565.9653 m³
